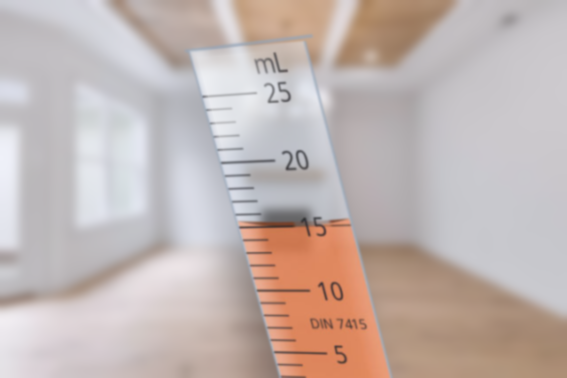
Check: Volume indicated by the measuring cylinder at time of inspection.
15 mL
